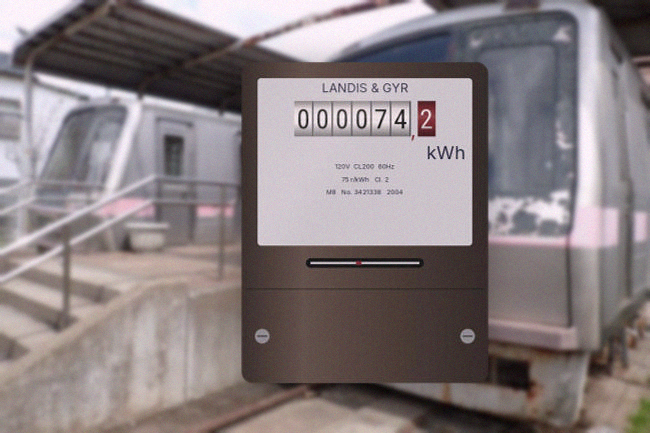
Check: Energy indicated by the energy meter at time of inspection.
74.2 kWh
